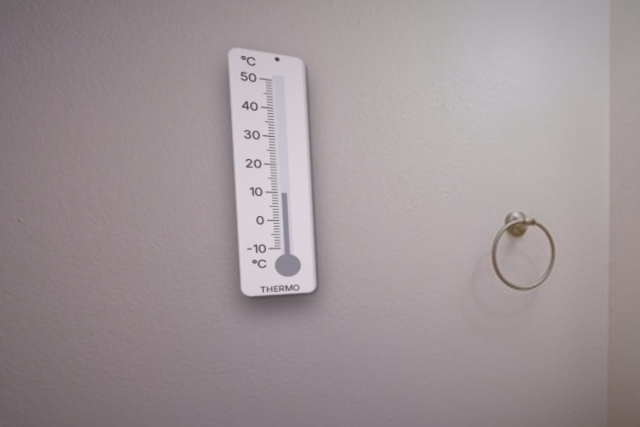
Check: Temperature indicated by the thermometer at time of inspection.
10 °C
